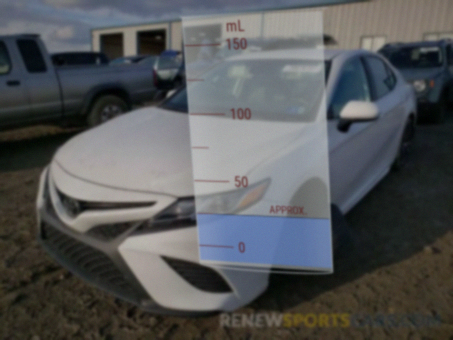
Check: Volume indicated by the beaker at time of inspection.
25 mL
